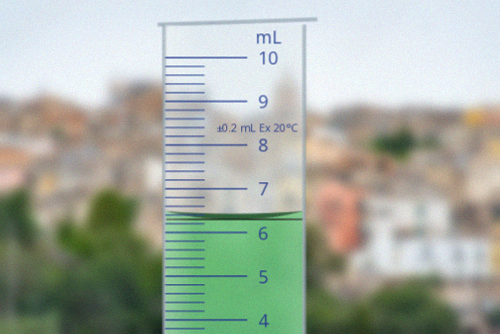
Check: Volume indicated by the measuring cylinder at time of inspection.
6.3 mL
